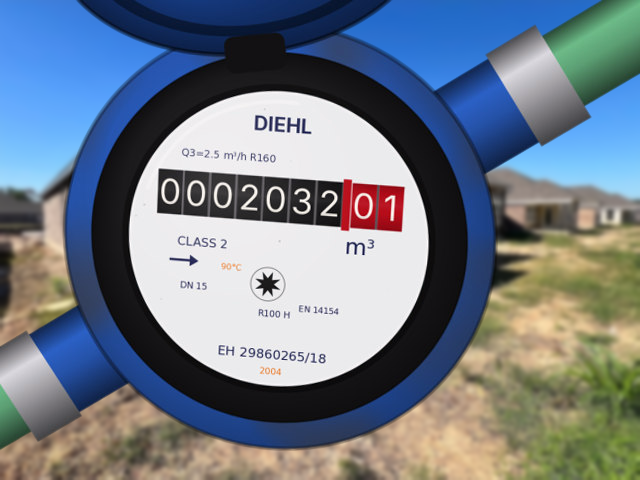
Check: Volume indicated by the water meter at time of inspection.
2032.01 m³
